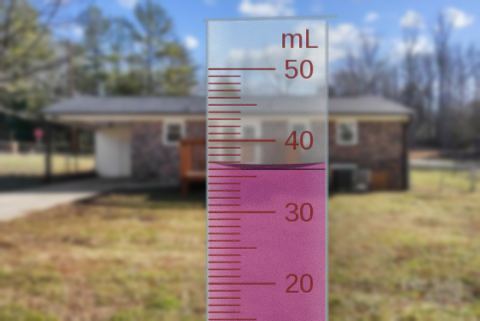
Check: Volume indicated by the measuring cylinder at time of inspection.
36 mL
